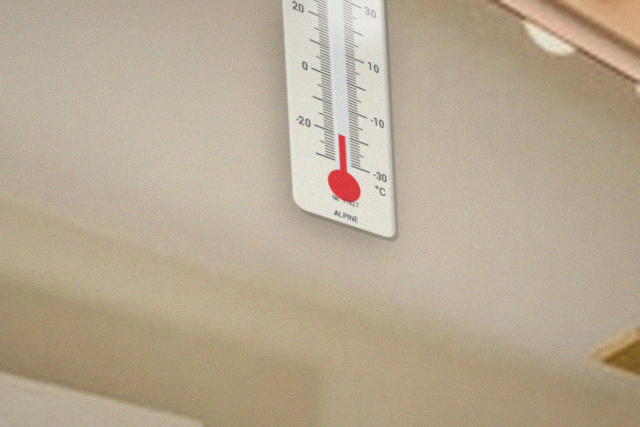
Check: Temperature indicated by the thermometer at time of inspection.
-20 °C
